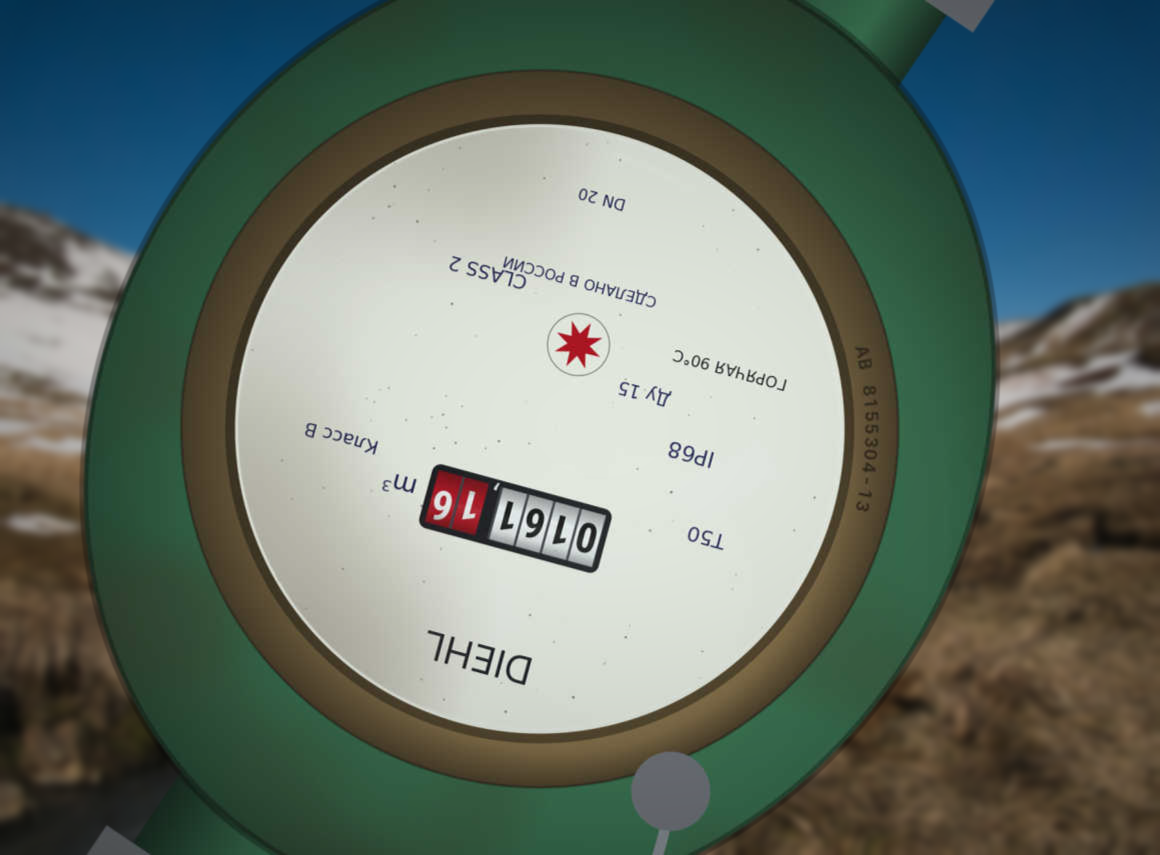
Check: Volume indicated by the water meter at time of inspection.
161.16 m³
